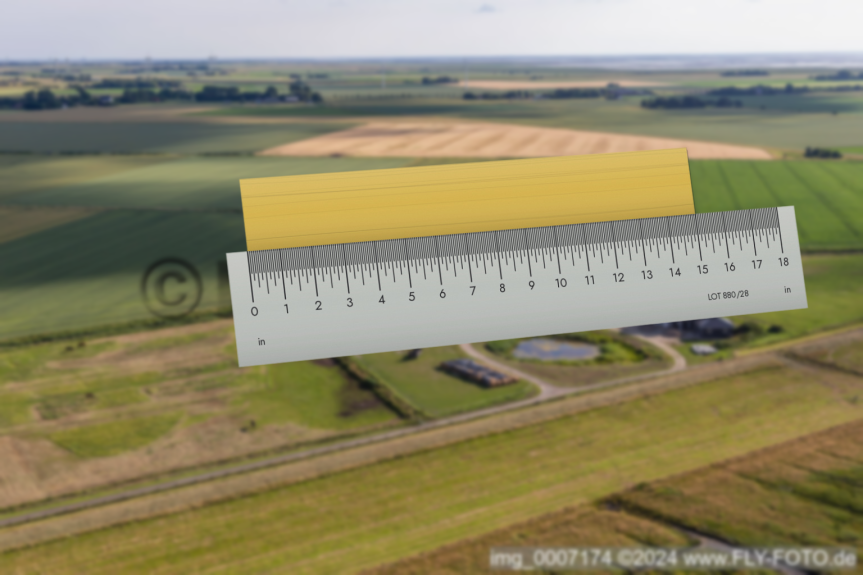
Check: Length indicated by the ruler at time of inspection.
15 in
